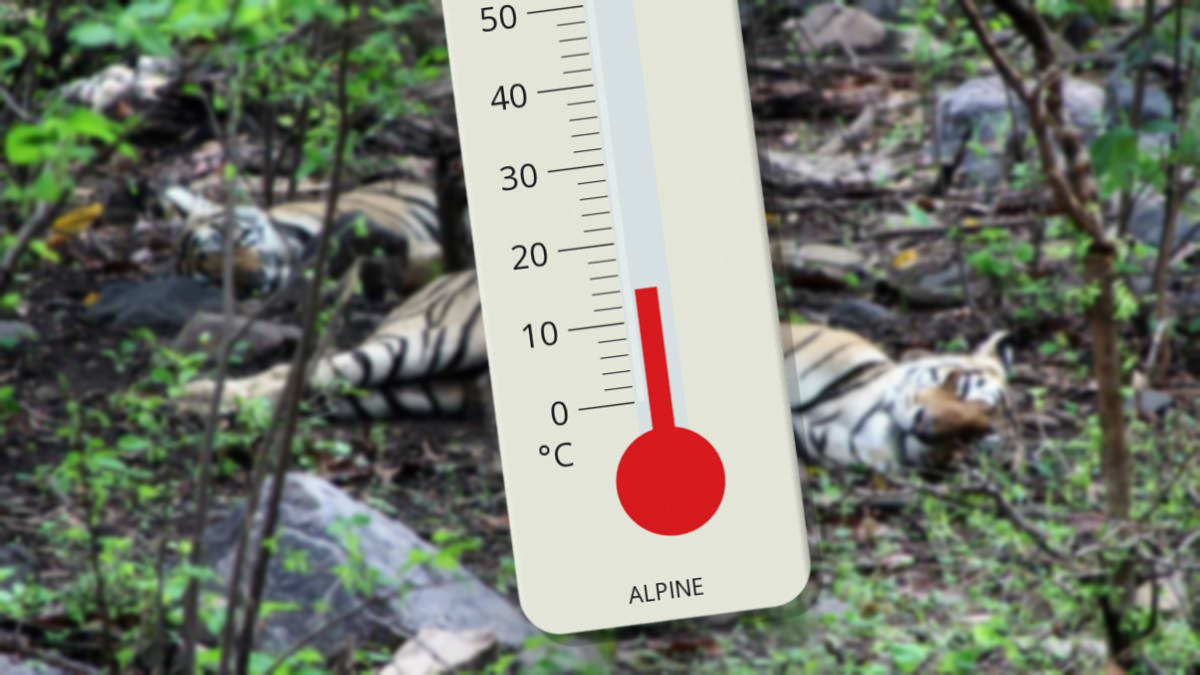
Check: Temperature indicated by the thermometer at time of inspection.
14 °C
